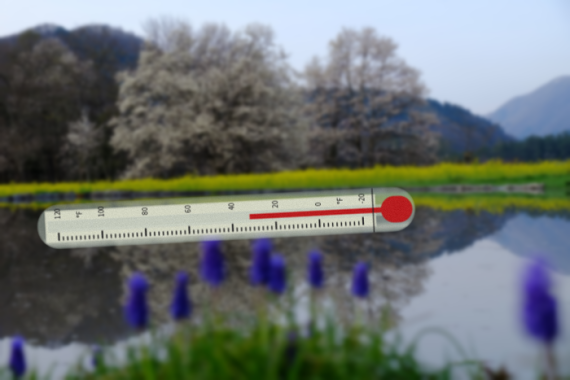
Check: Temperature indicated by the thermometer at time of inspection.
32 °F
